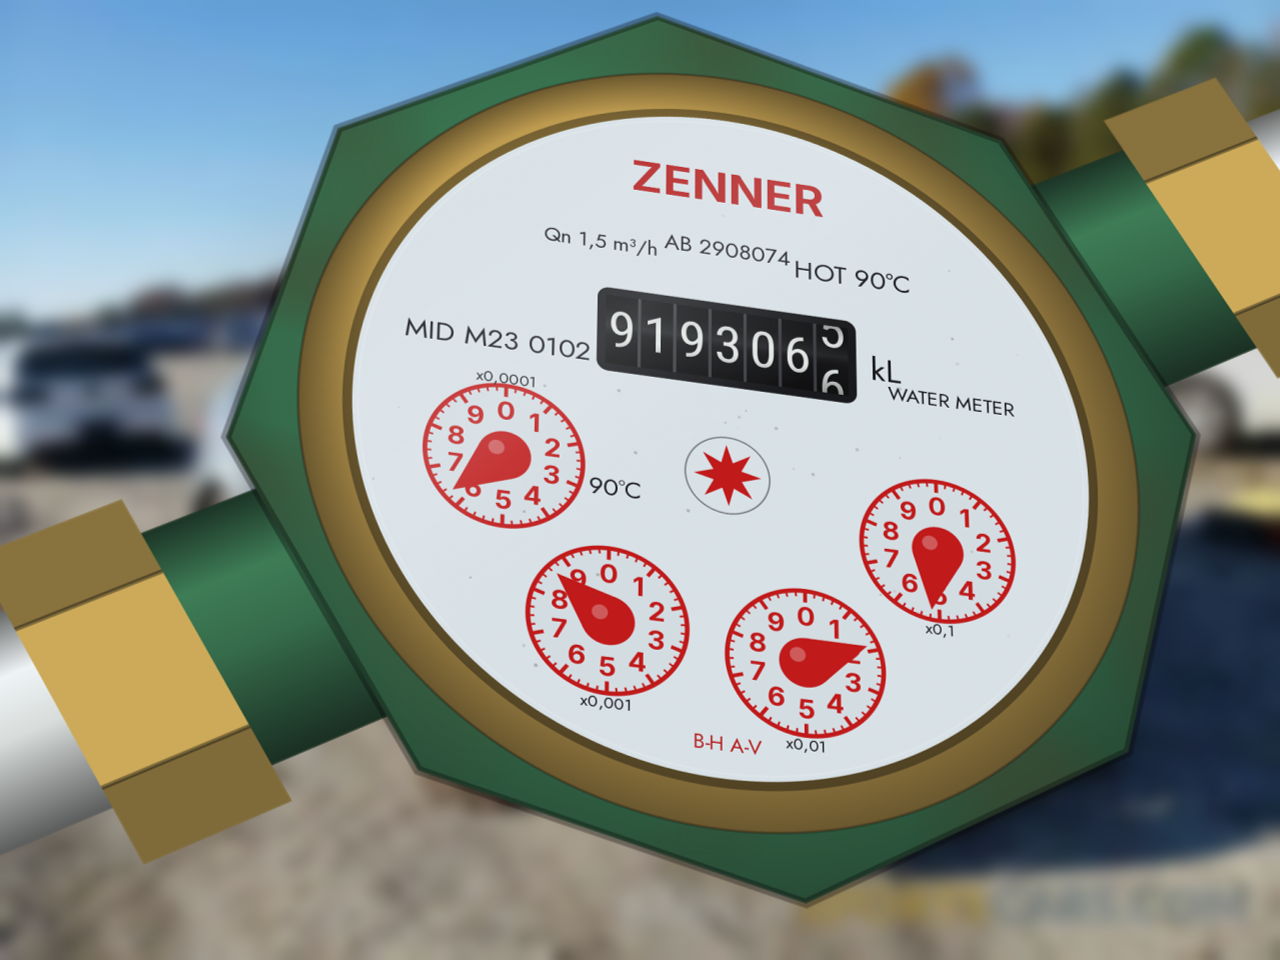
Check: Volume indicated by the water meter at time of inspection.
9193065.5186 kL
